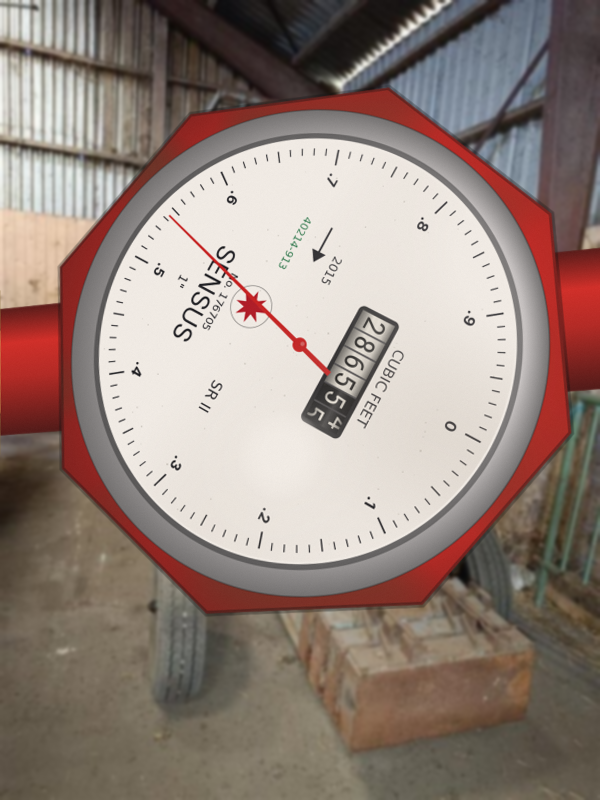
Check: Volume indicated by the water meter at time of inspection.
286554.54 ft³
